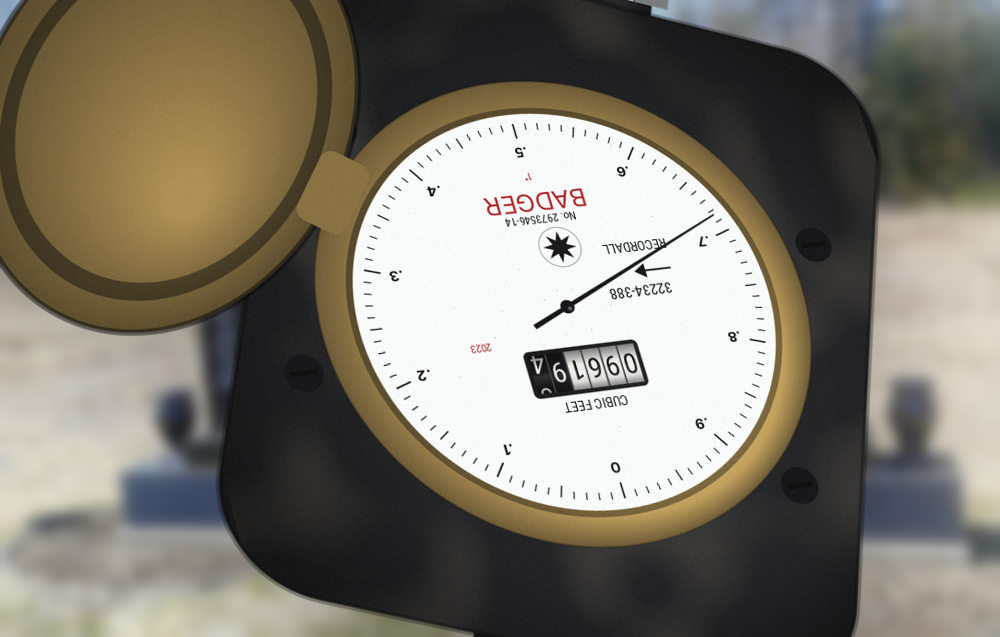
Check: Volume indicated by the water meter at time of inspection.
96193.68 ft³
